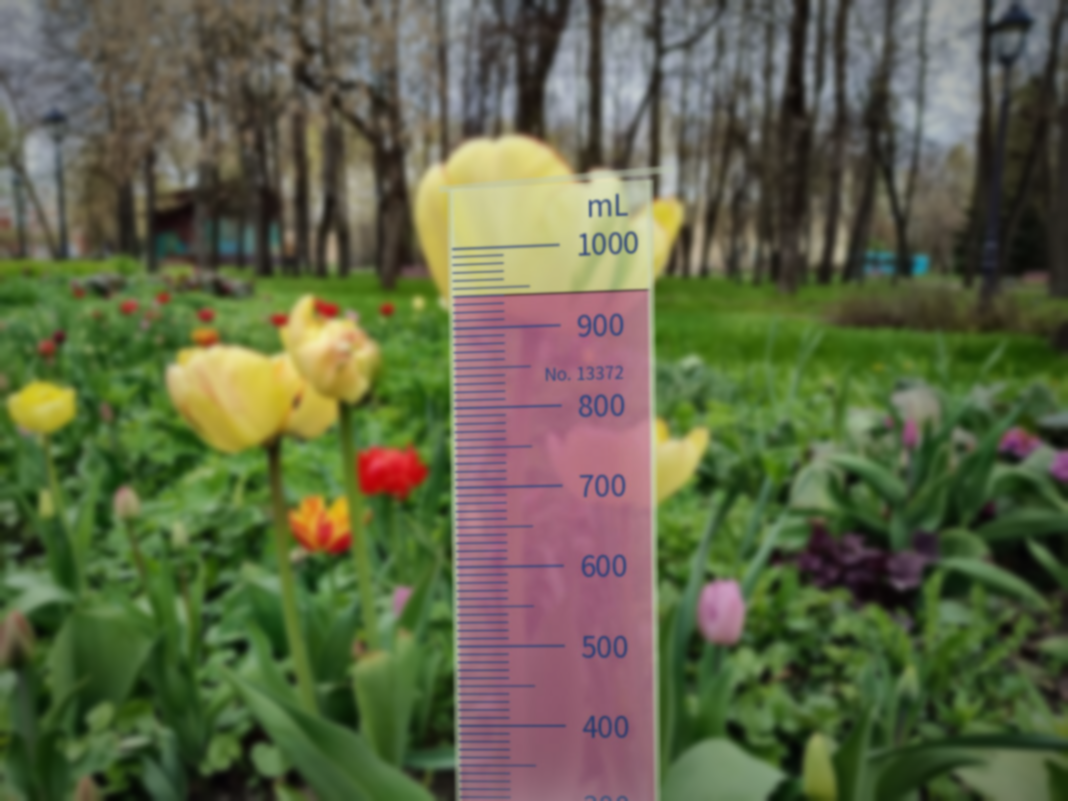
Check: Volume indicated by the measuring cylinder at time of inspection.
940 mL
